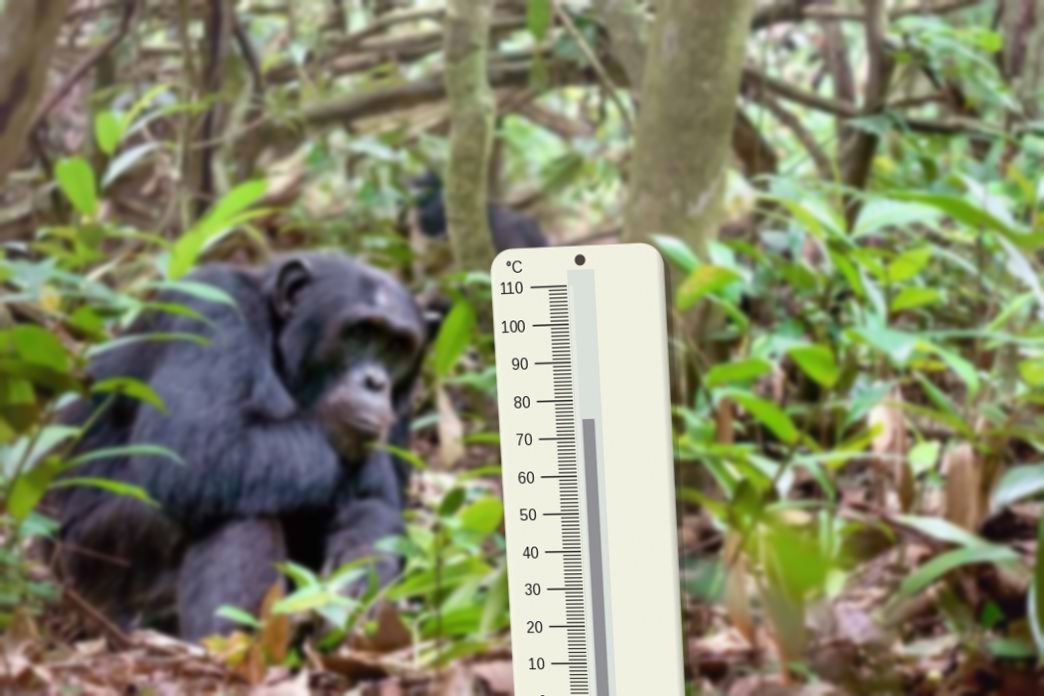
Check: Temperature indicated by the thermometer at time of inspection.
75 °C
